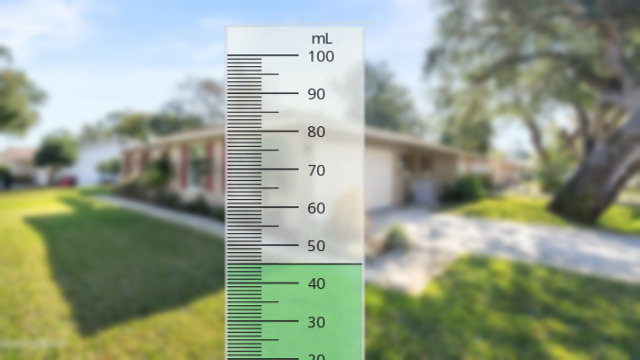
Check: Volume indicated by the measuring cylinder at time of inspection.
45 mL
